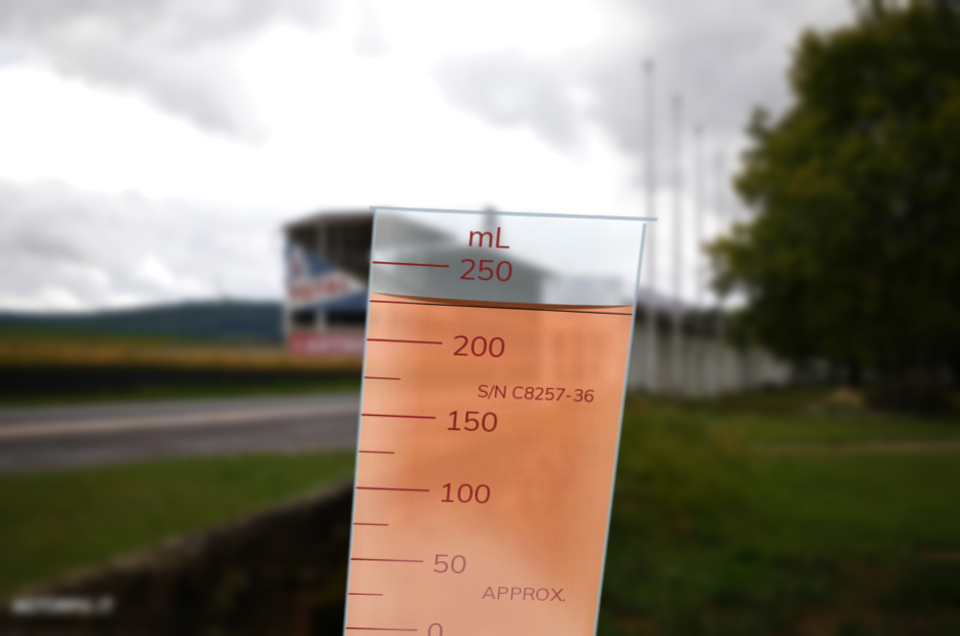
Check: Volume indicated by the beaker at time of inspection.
225 mL
